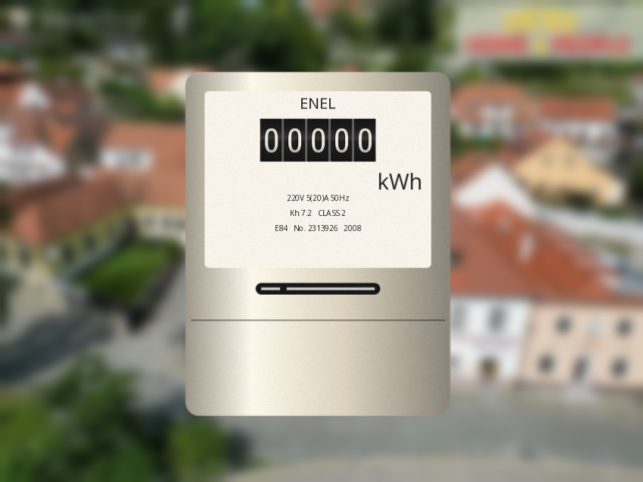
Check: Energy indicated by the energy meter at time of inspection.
0 kWh
